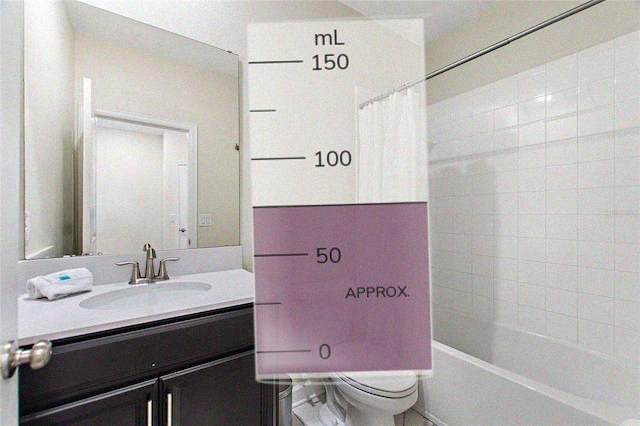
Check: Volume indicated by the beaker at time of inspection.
75 mL
